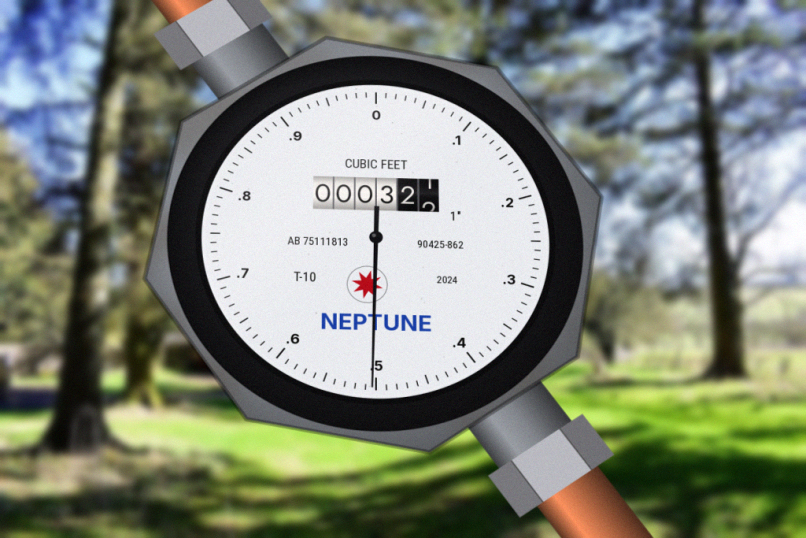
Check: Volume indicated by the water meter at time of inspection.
321.50 ft³
